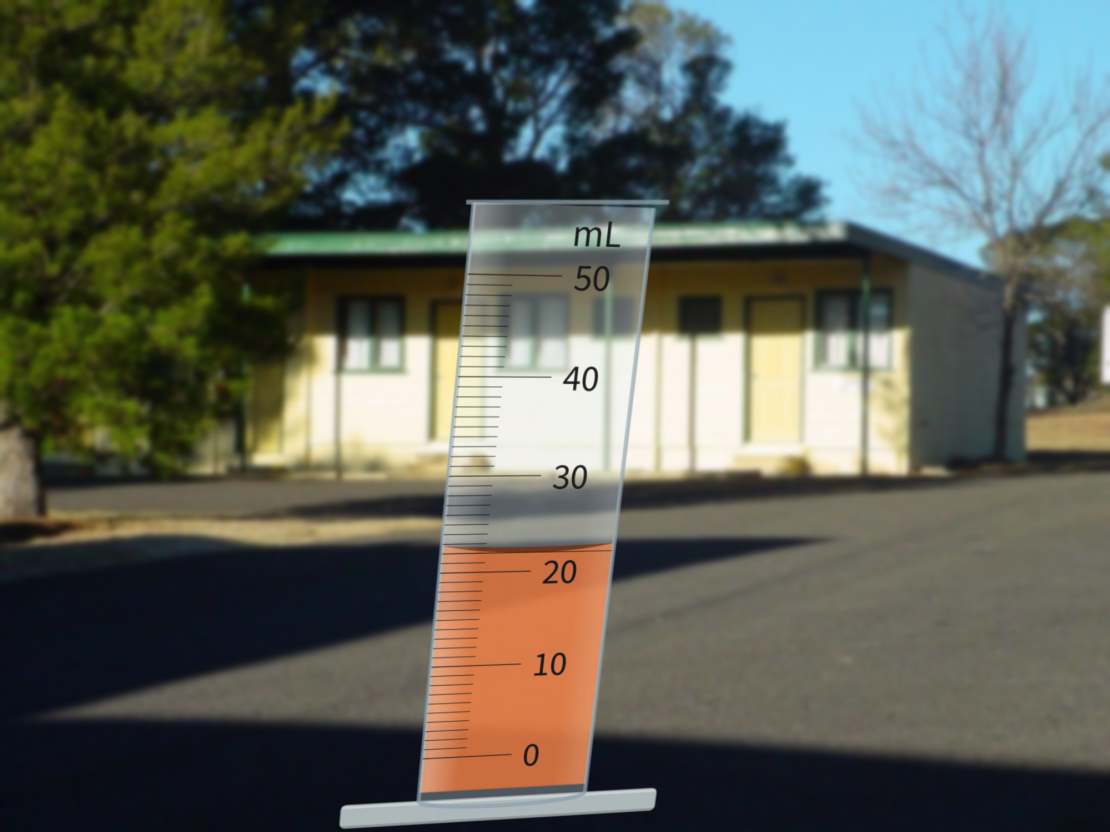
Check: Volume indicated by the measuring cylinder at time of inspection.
22 mL
